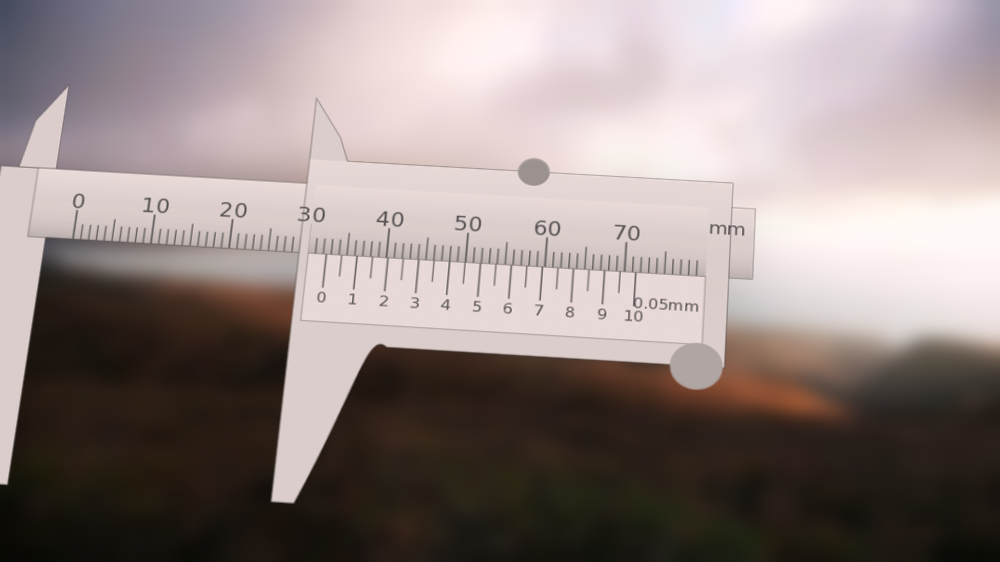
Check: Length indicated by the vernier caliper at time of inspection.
32.4 mm
